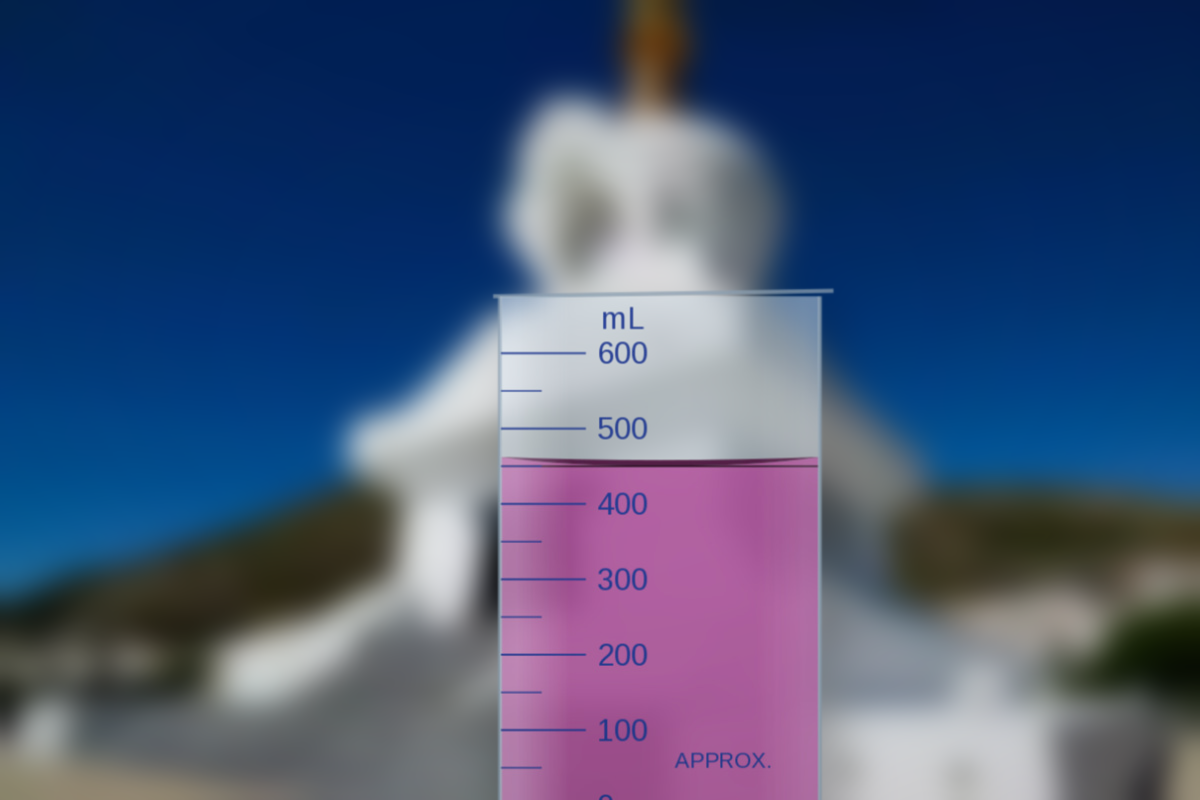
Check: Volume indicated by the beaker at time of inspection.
450 mL
